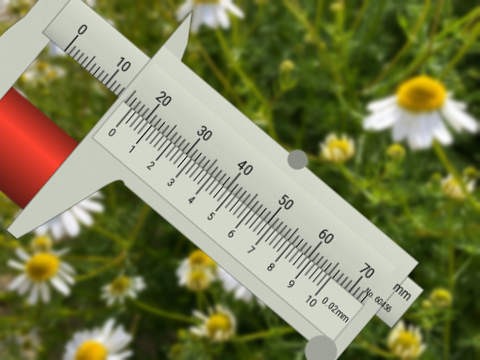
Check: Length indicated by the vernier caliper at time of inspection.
16.6 mm
